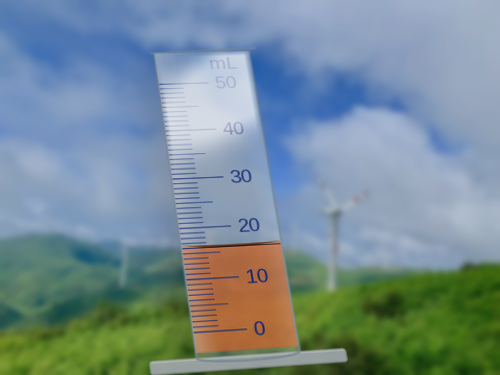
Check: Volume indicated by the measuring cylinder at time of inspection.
16 mL
